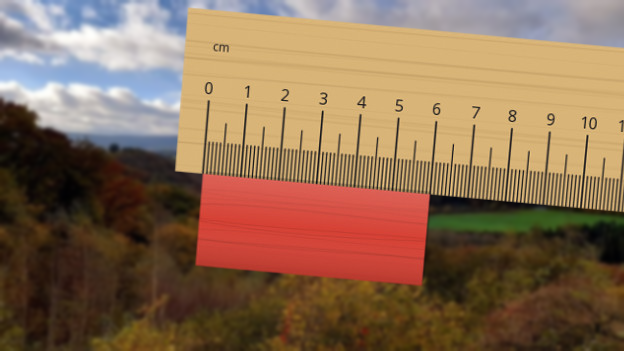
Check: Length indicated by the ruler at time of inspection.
6 cm
